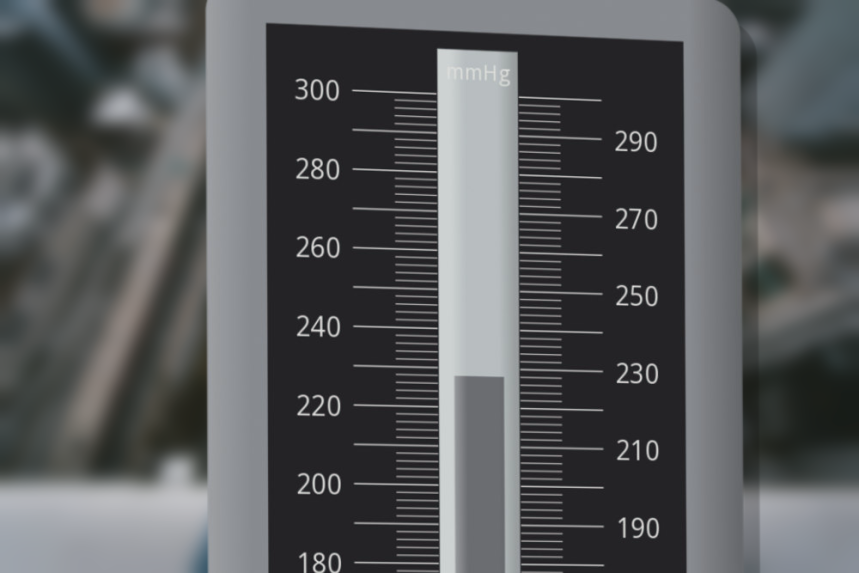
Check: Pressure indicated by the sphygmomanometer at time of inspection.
228 mmHg
